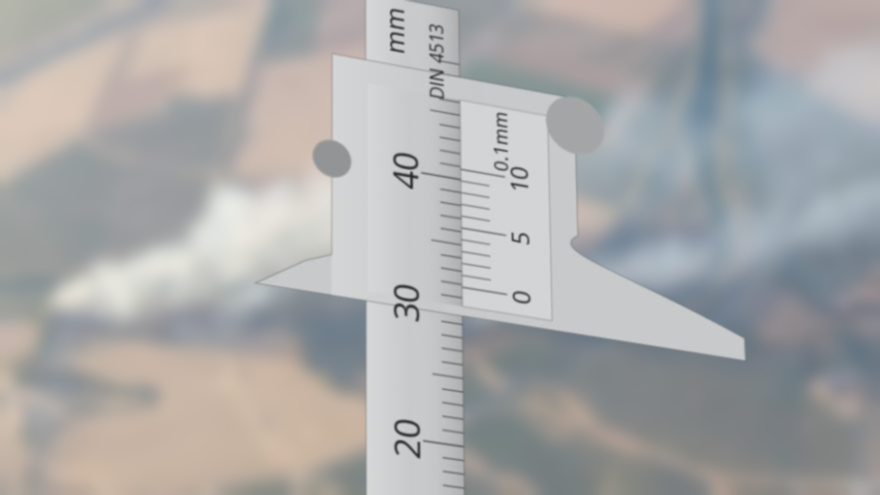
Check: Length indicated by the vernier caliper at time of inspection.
31.8 mm
